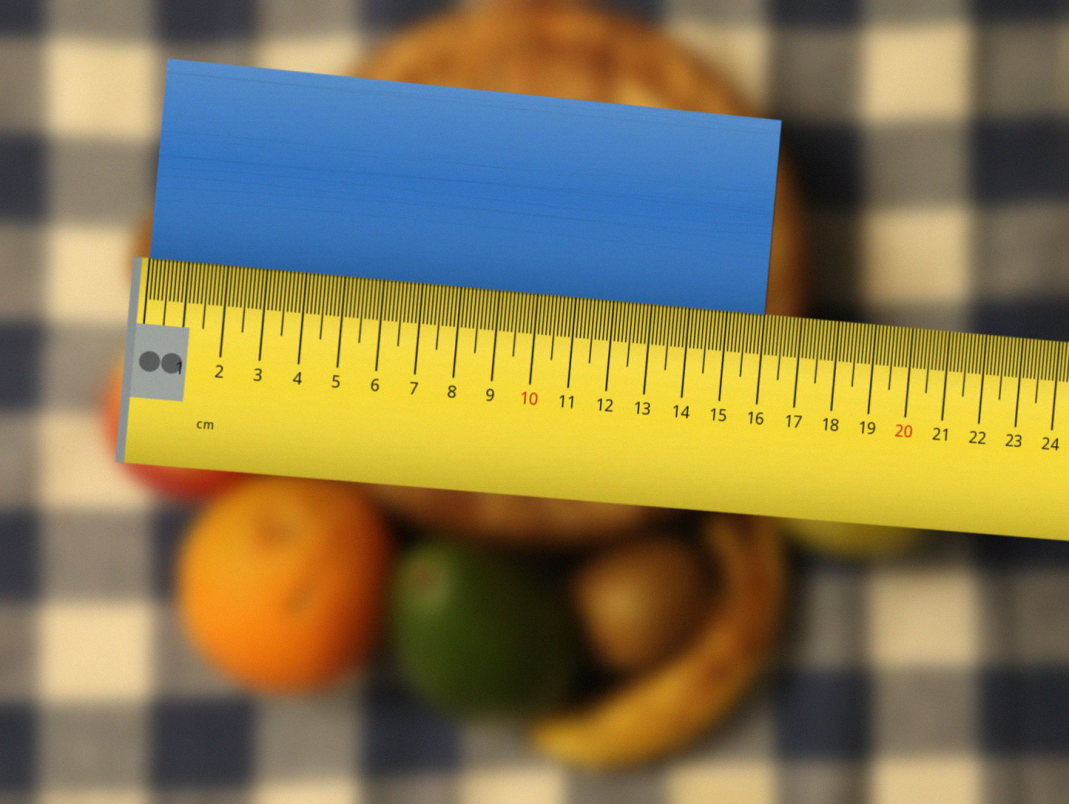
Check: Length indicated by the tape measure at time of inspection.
16 cm
